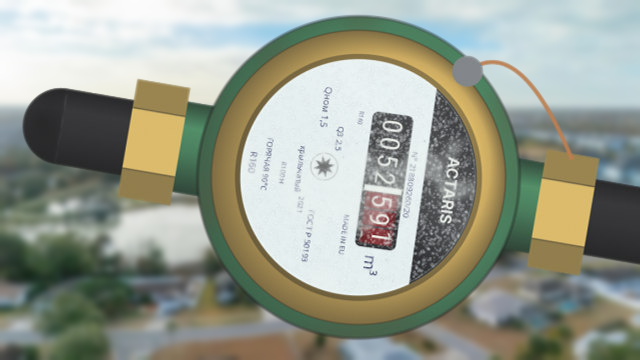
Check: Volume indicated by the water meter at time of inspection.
52.591 m³
